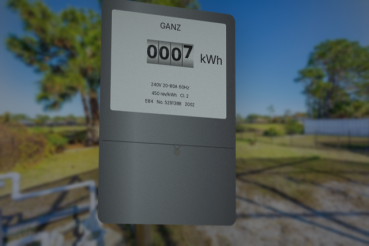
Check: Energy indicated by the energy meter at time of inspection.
7 kWh
